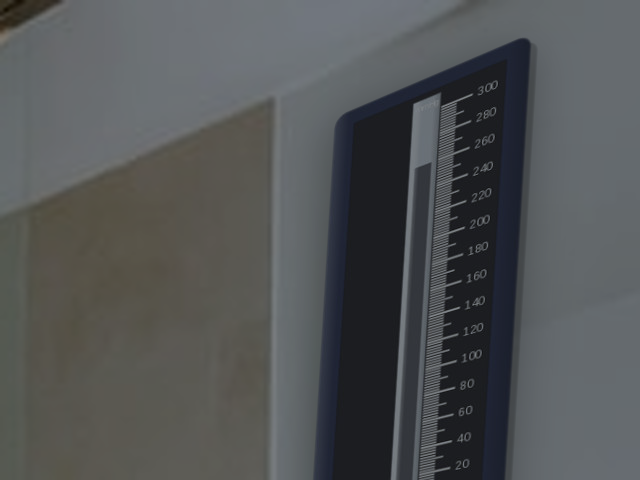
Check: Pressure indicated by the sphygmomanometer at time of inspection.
260 mmHg
